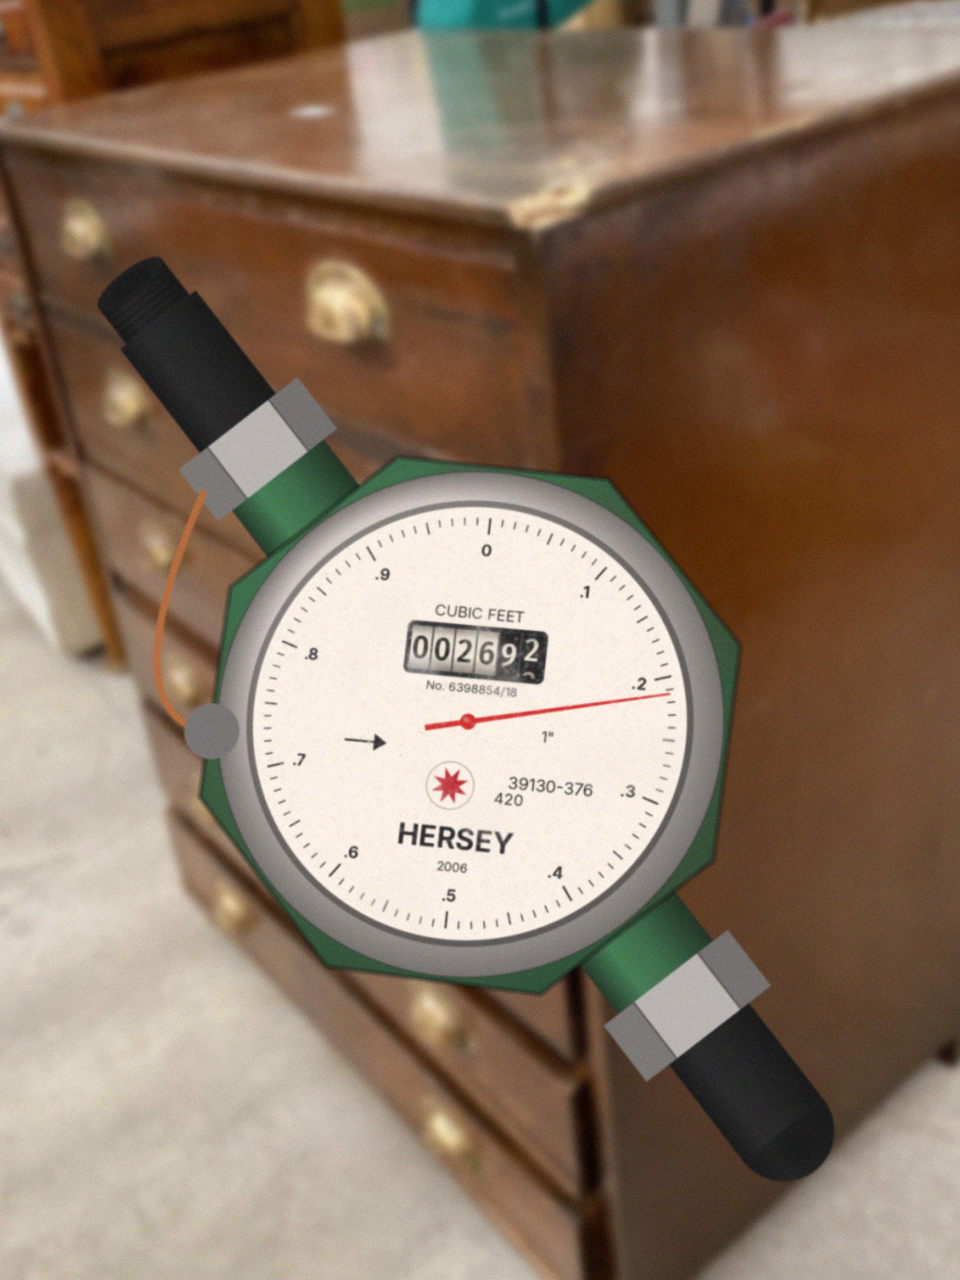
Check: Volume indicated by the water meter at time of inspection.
2692.21 ft³
